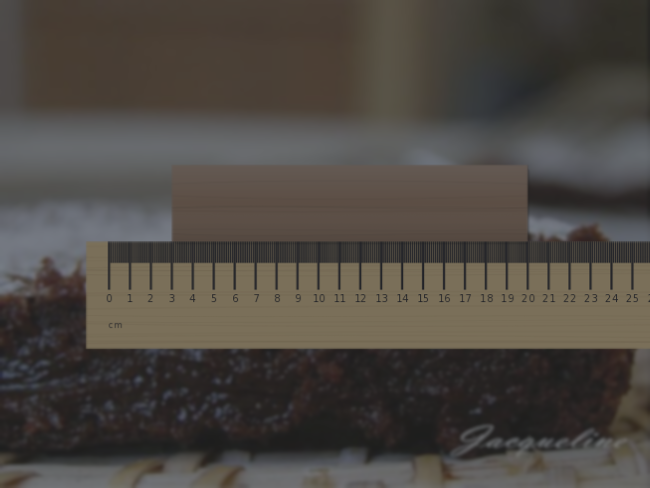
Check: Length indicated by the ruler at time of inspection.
17 cm
